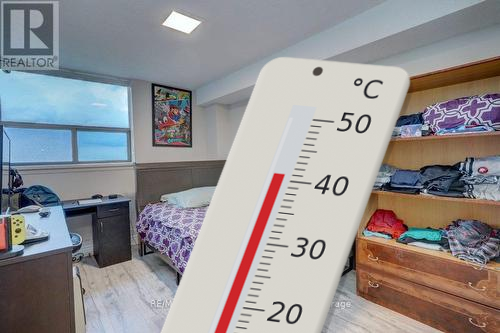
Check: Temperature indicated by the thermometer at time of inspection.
41 °C
